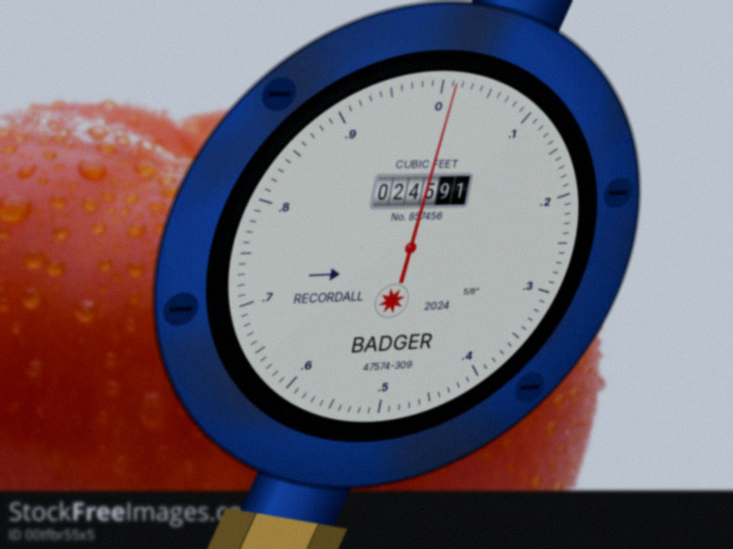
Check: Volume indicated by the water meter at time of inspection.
24591.01 ft³
